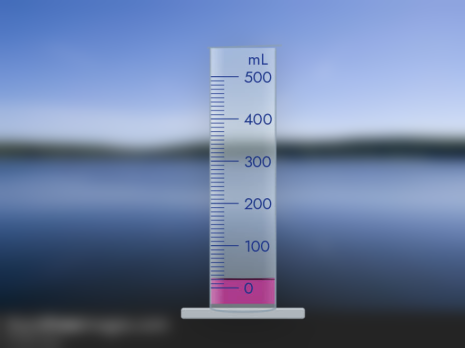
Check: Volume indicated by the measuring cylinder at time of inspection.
20 mL
